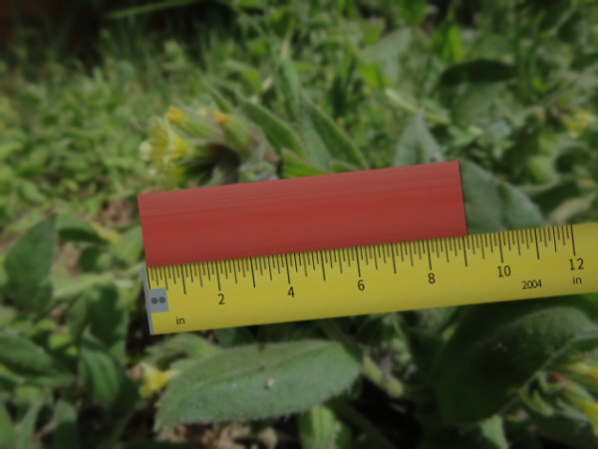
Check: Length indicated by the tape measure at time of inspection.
9.125 in
